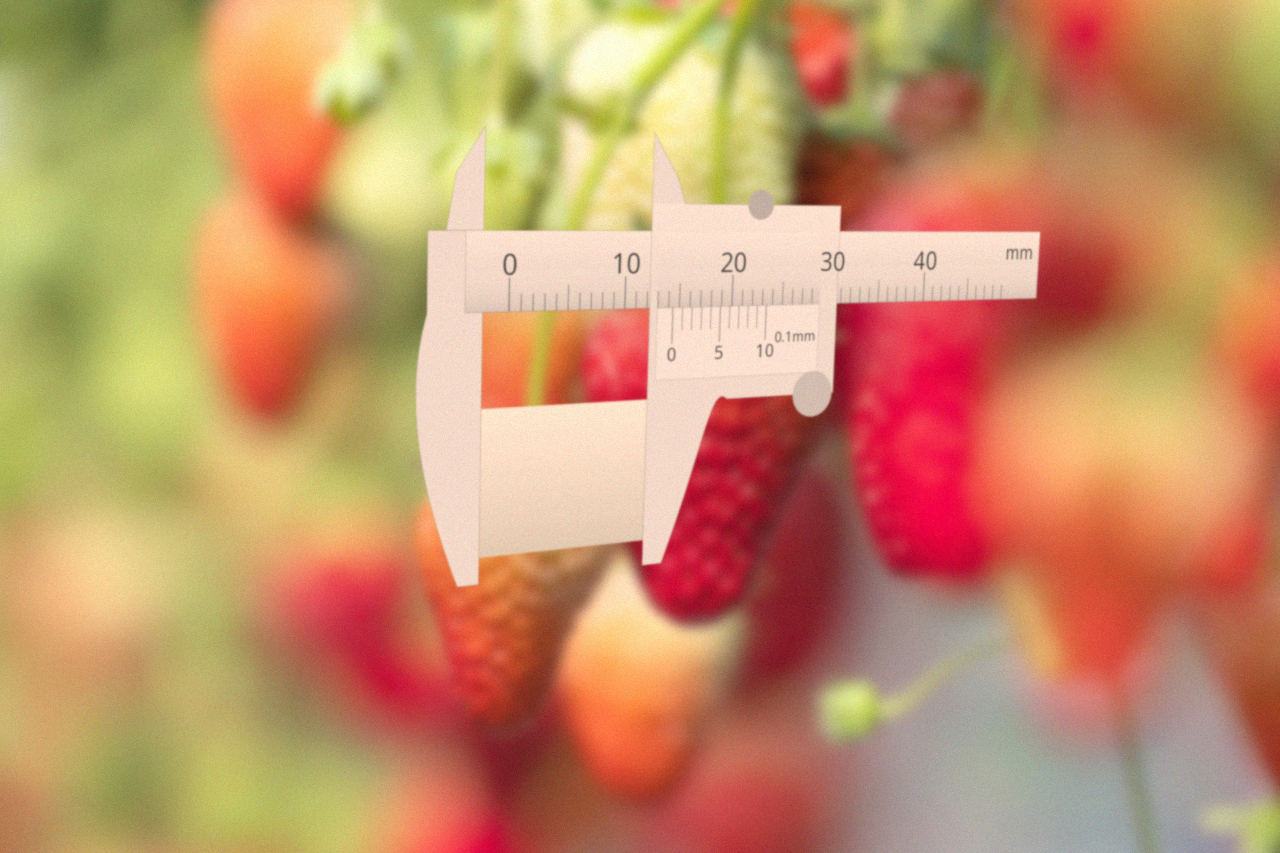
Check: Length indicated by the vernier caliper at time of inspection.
14.4 mm
